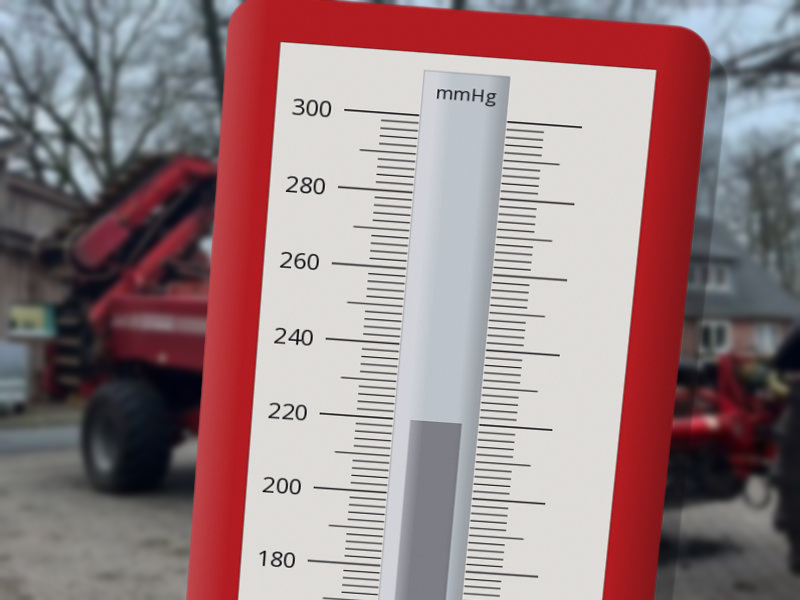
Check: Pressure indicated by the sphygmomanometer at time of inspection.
220 mmHg
